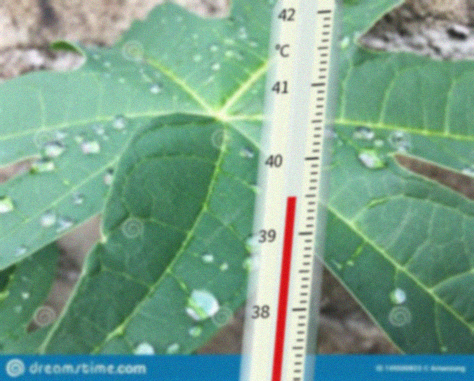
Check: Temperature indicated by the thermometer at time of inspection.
39.5 °C
